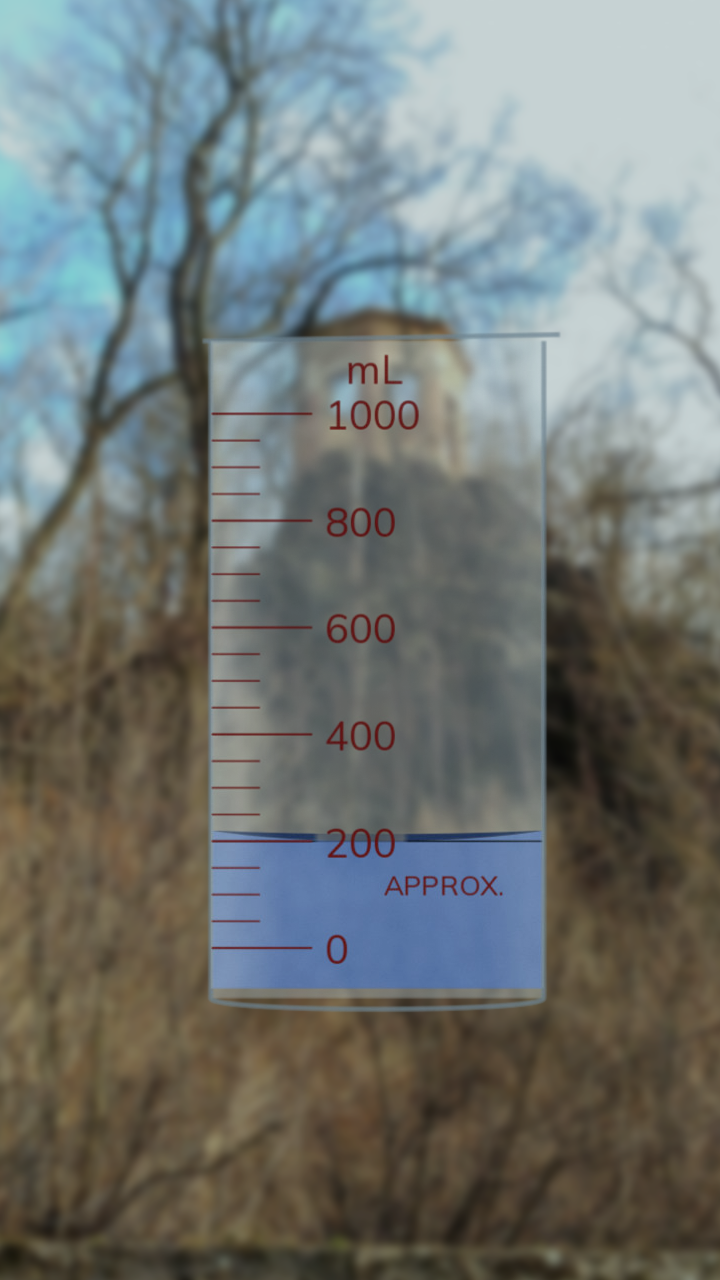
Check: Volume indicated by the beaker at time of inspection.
200 mL
